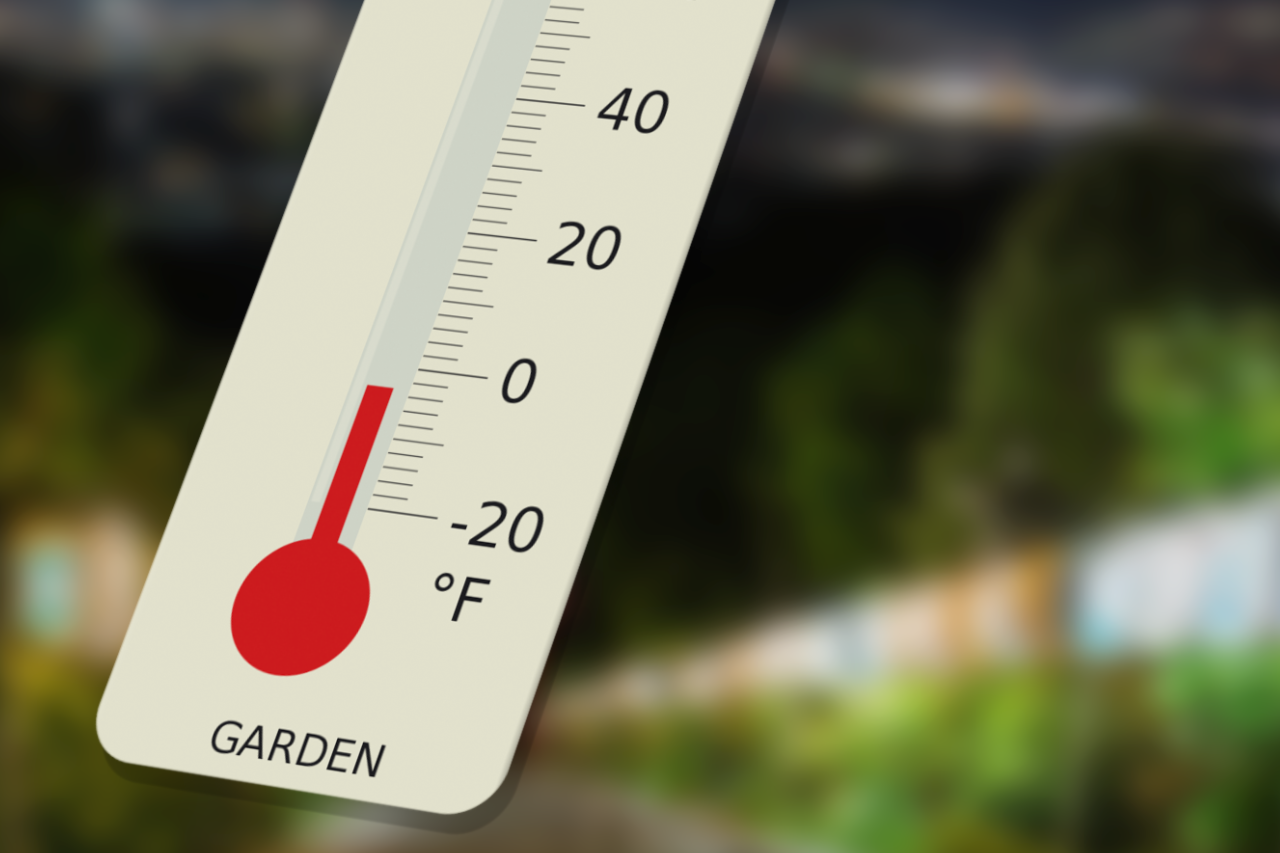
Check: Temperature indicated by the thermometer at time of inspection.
-3 °F
